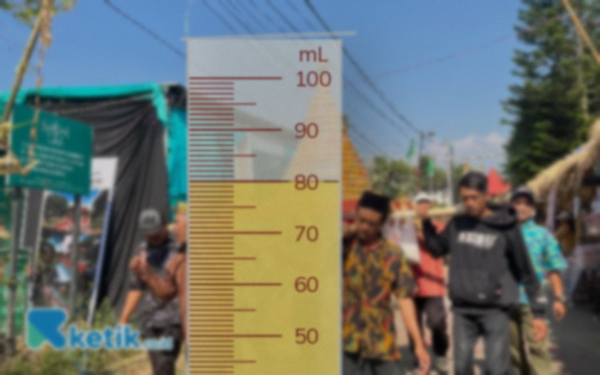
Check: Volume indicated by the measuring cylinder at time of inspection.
80 mL
